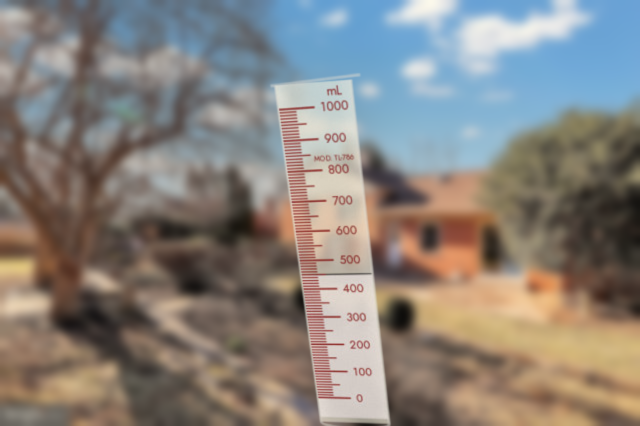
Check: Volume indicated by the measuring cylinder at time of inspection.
450 mL
